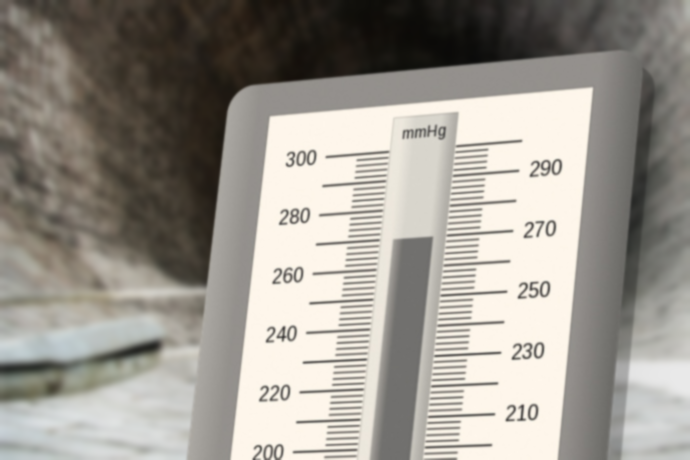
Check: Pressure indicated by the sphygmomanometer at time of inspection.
270 mmHg
